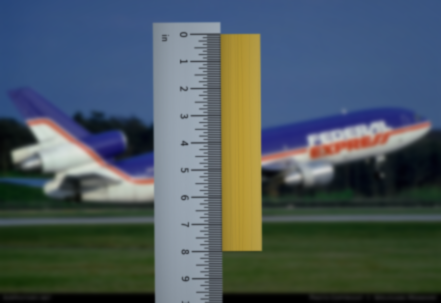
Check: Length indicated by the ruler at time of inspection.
8 in
